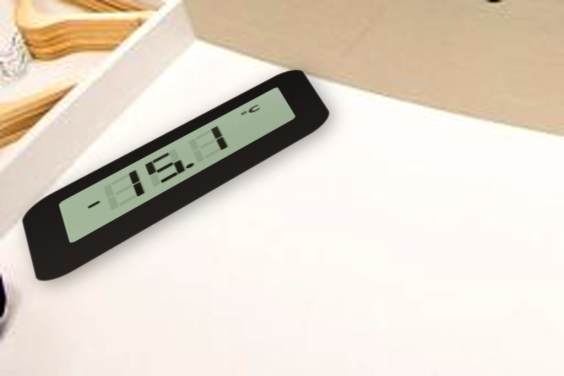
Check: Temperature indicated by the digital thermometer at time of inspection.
-15.1 °C
